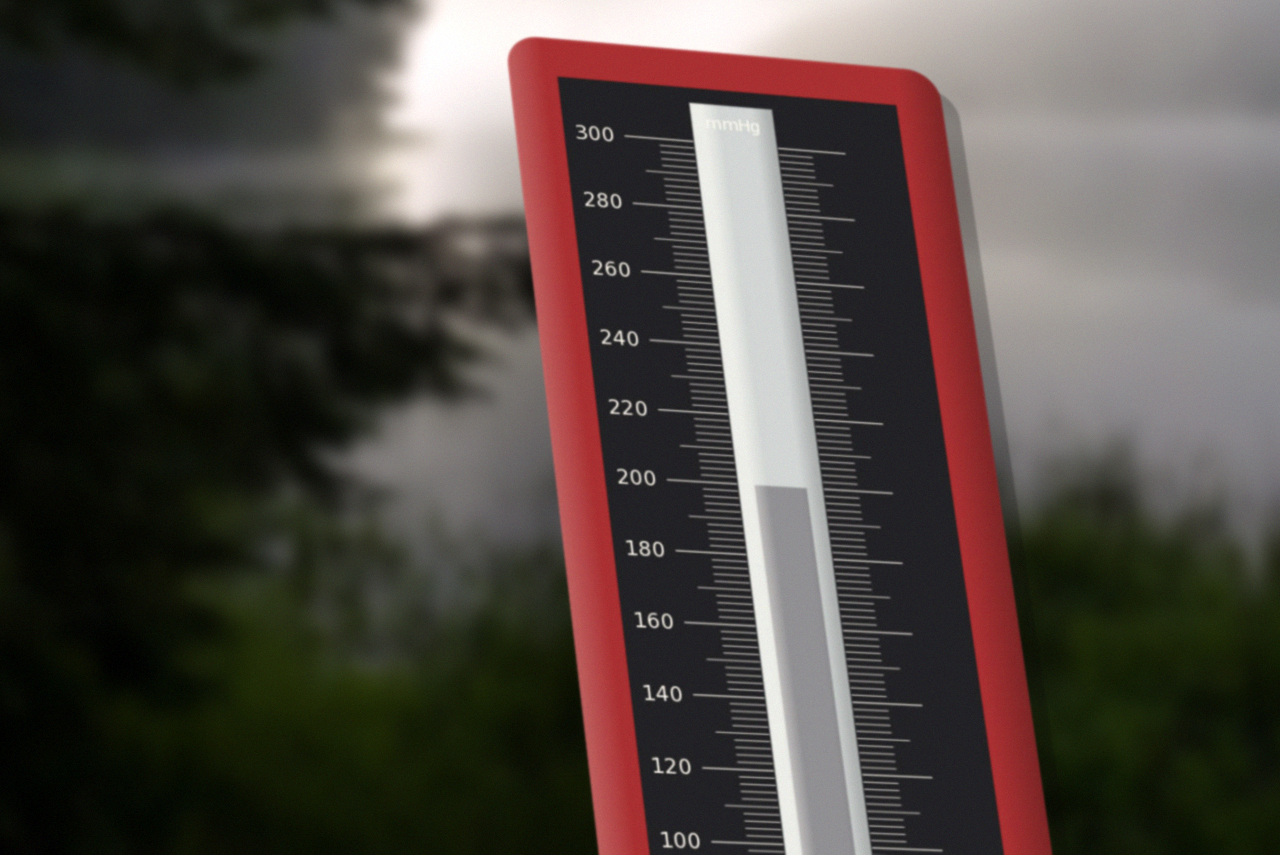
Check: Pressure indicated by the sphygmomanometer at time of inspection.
200 mmHg
